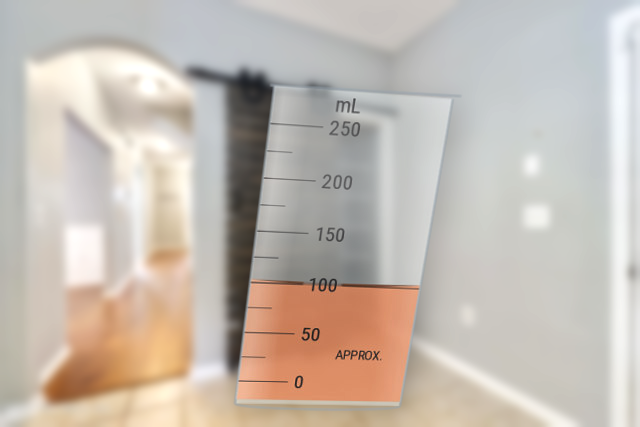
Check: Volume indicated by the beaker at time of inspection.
100 mL
